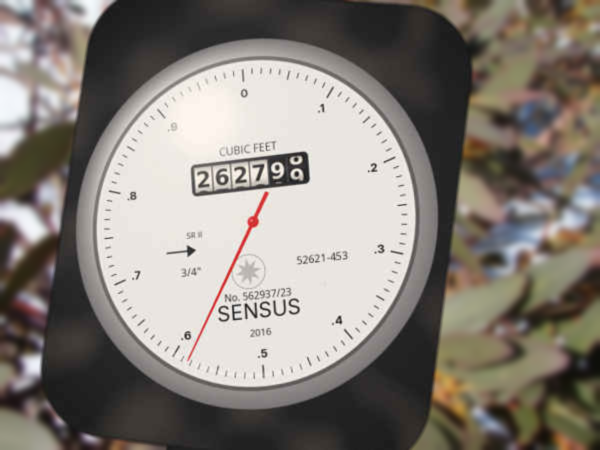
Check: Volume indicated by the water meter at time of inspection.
262798.58 ft³
